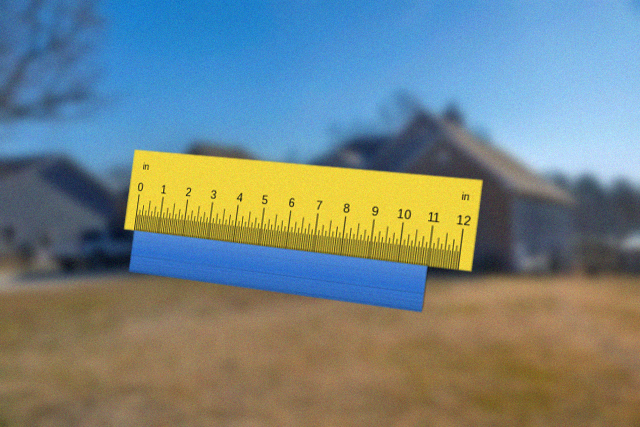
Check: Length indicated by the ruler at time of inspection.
11 in
